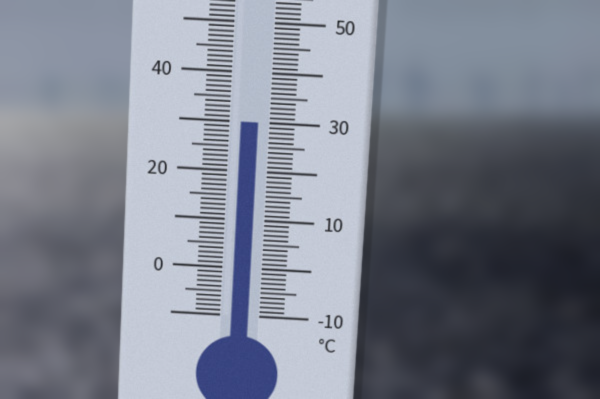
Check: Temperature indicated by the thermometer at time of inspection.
30 °C
